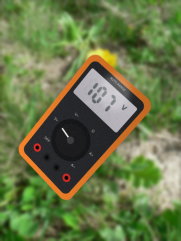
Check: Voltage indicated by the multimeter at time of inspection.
107 V
